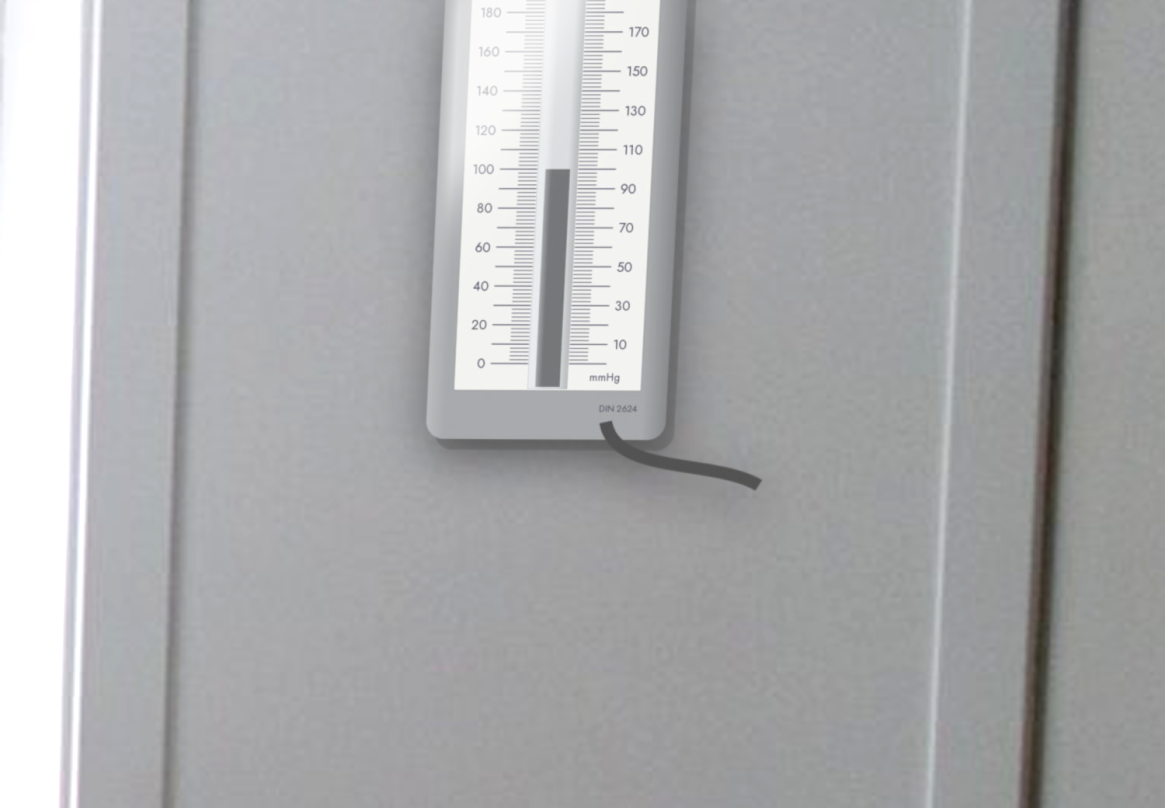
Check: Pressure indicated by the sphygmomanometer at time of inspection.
100 mmHg
